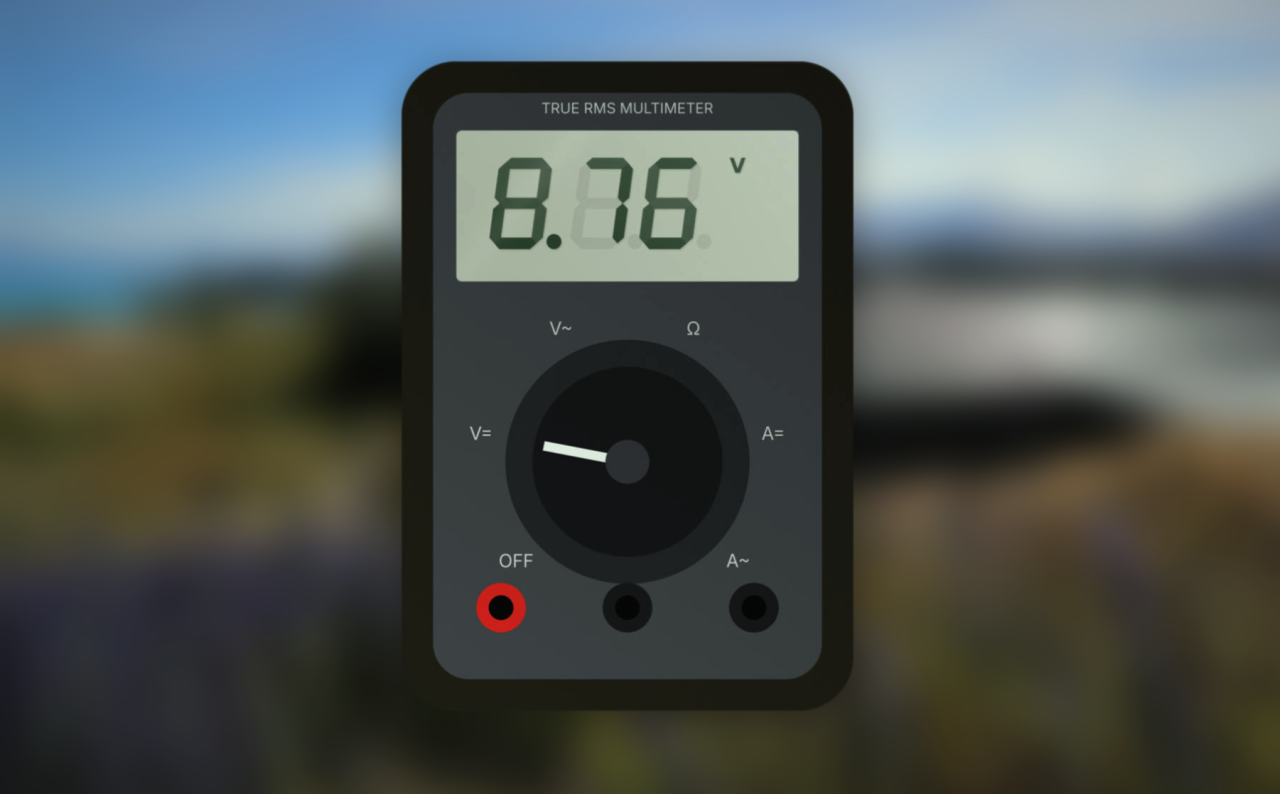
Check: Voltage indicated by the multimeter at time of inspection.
8.76 V
